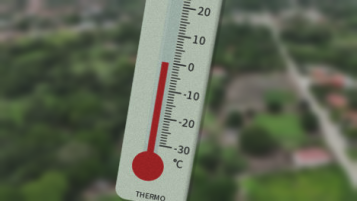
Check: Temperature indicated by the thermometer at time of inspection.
0 °C
